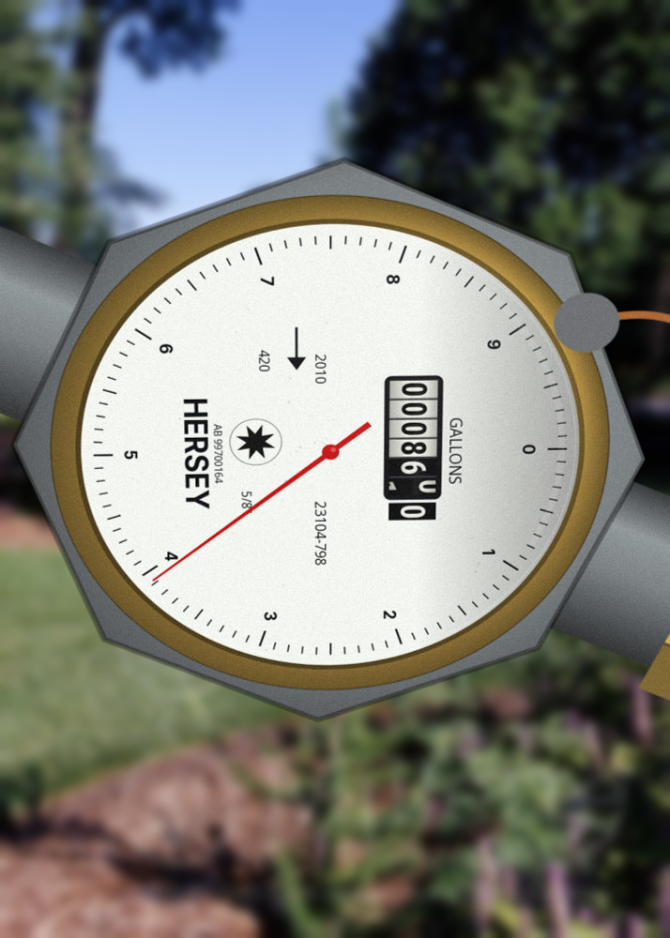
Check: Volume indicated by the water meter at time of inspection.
8603.9 gal
